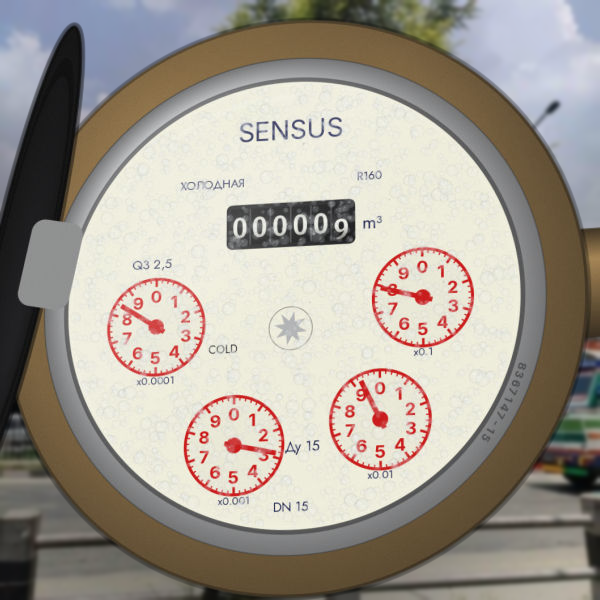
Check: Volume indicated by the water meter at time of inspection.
8.7928 m³
